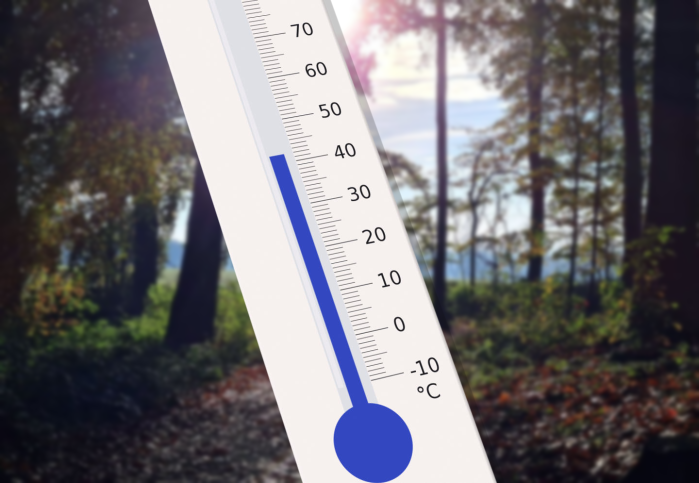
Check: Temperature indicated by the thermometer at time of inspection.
42 °C
